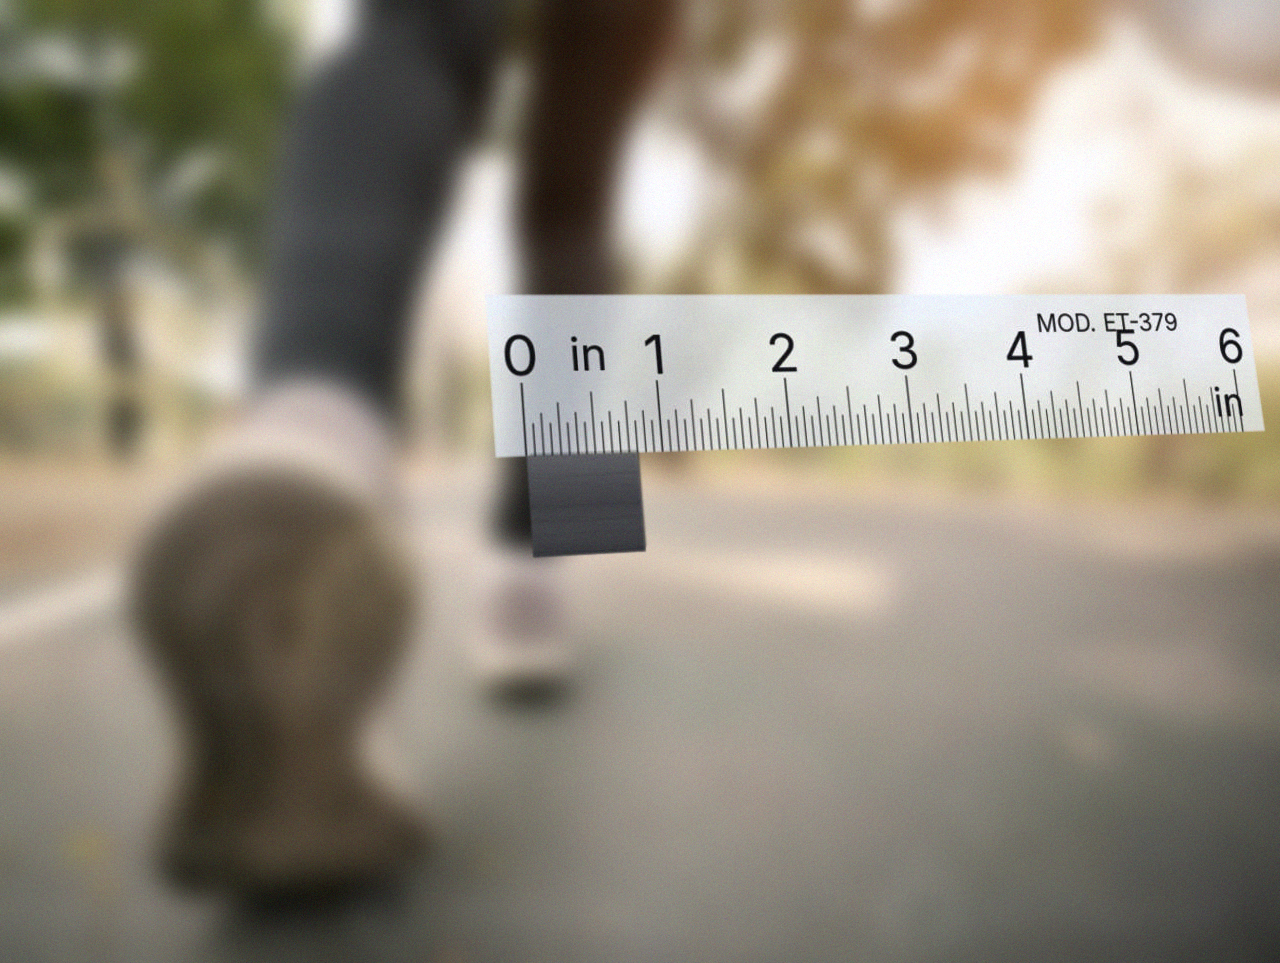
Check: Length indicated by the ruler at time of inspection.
0.8125 in
